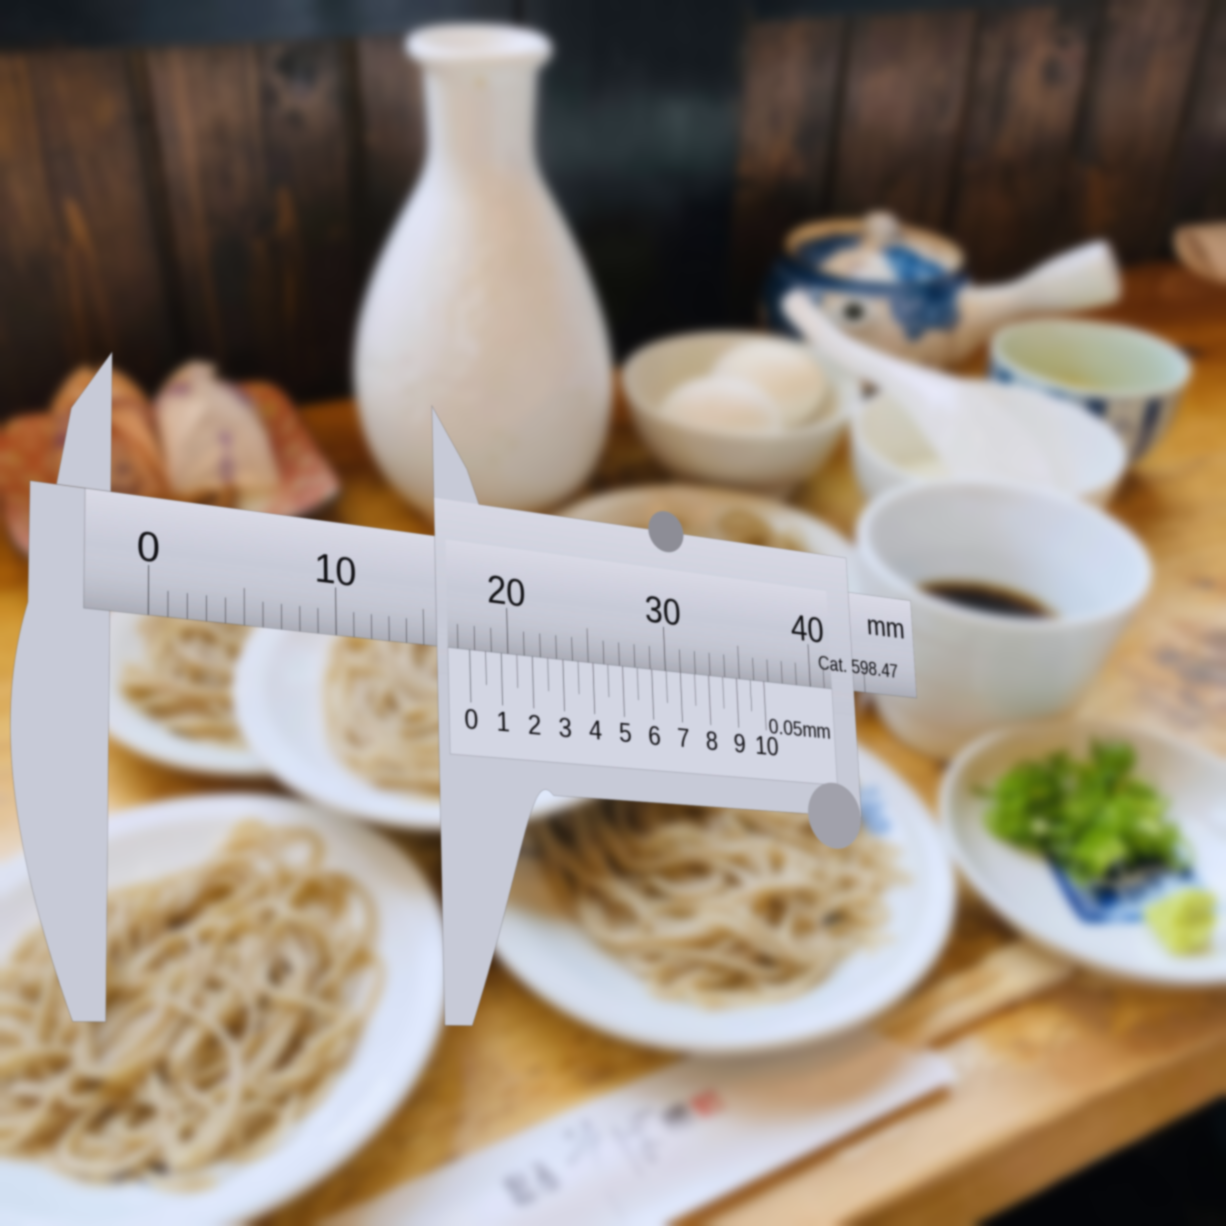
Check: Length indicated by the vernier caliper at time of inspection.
17.7 mm
